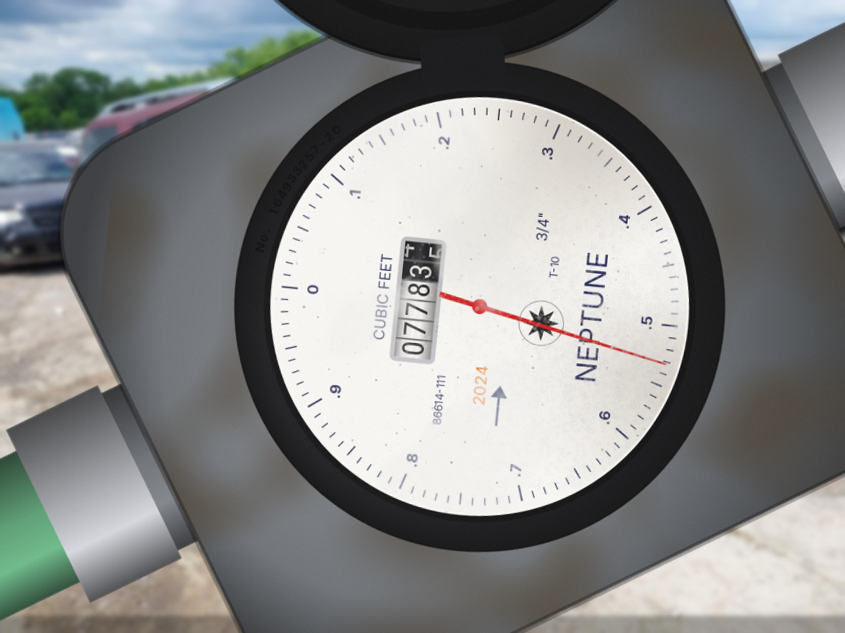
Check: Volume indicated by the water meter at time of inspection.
77834.53 ft³
